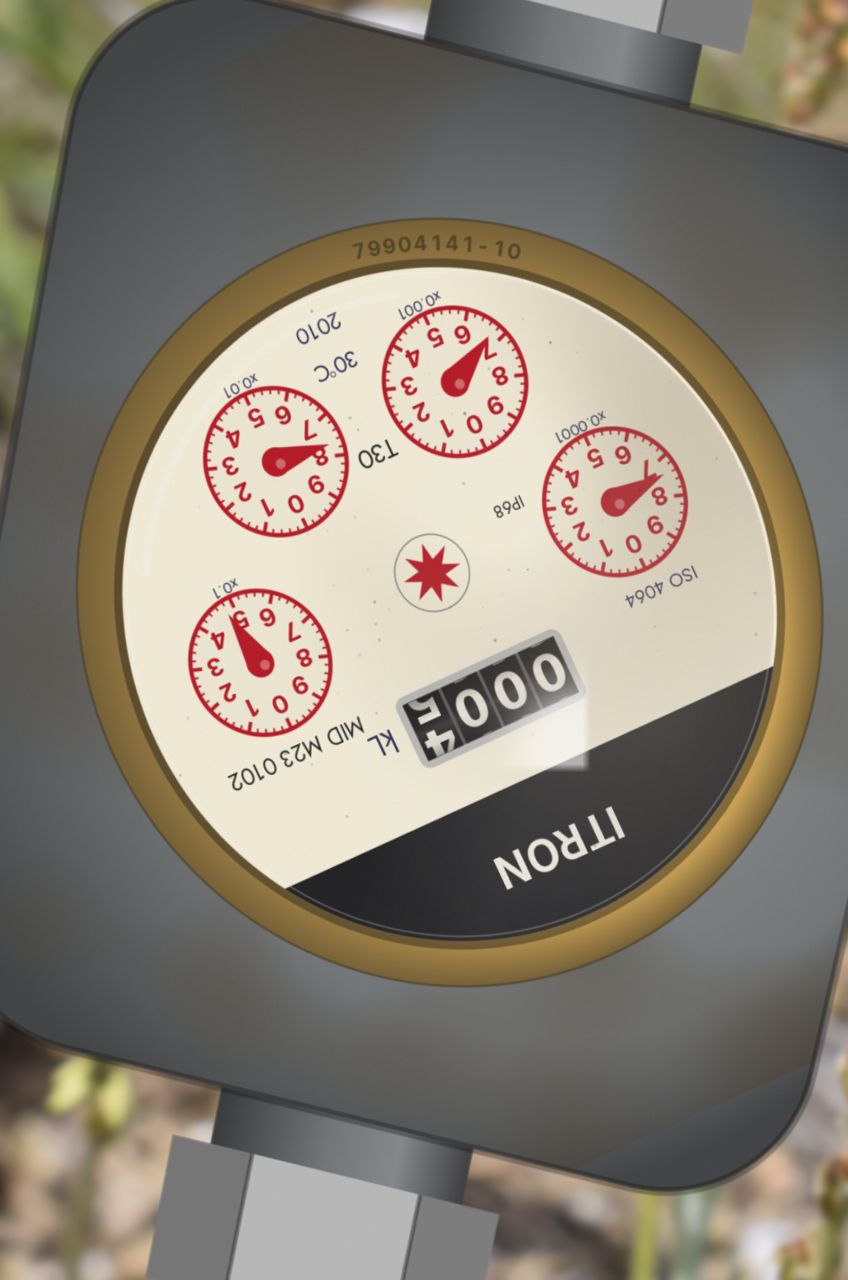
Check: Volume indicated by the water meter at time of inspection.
4.4767 kL
